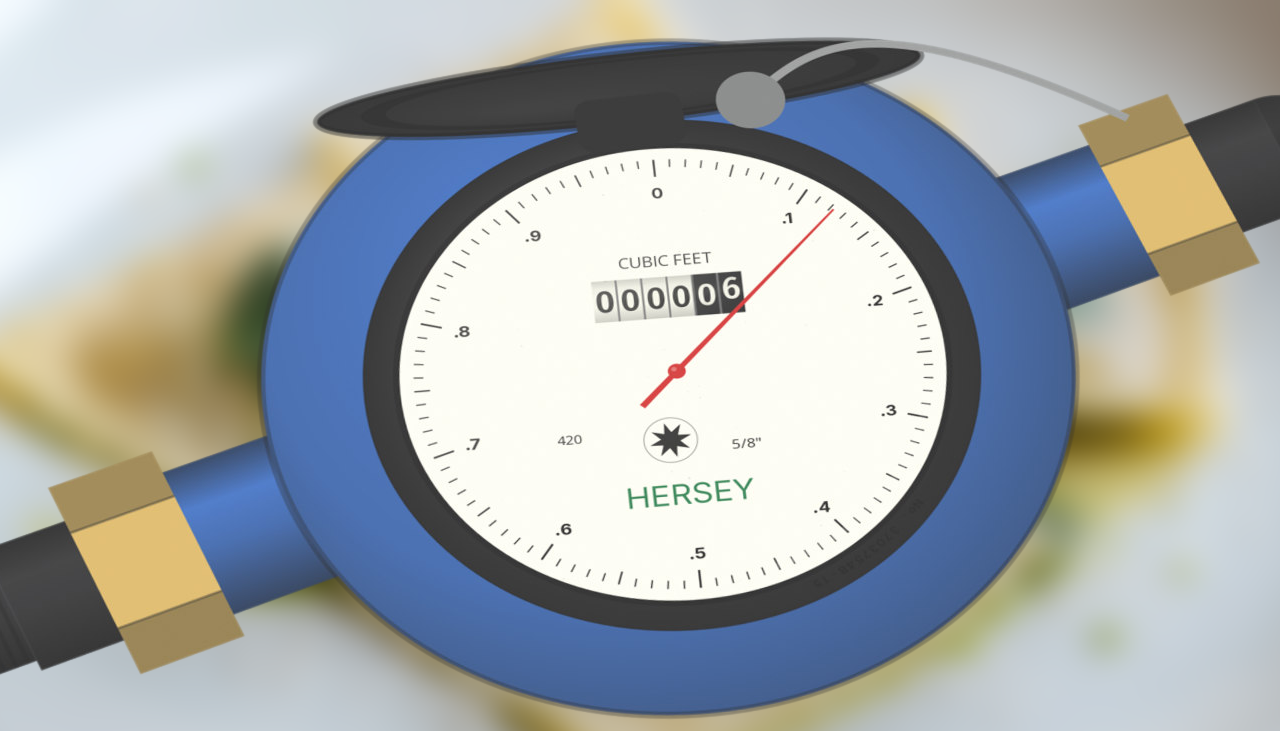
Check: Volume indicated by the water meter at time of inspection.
6.12 ft³
